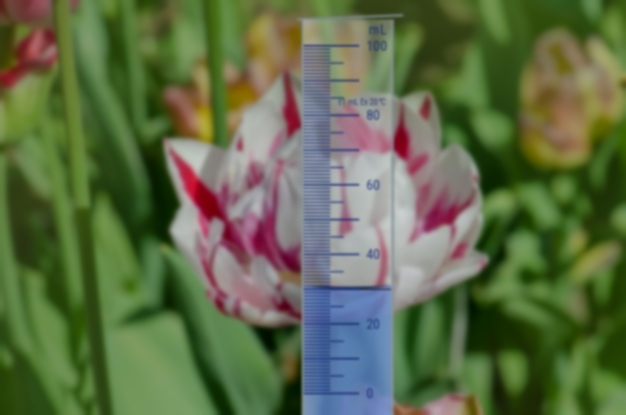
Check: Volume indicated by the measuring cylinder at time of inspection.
30 mL
